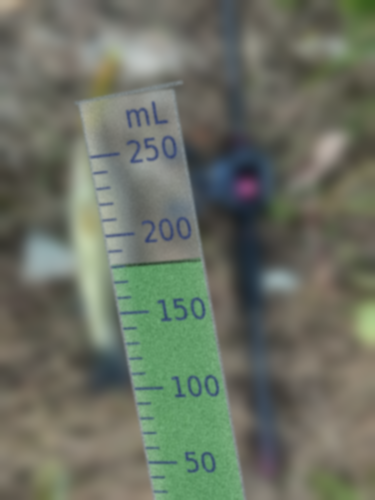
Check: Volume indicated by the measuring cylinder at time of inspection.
180 mL
